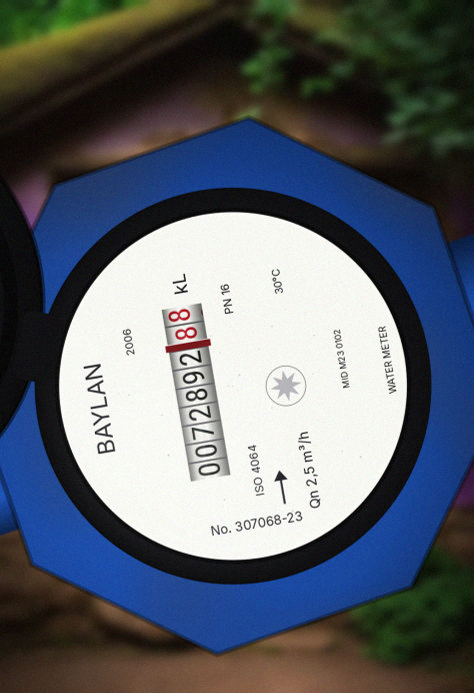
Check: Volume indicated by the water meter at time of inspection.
72892.88 kL
